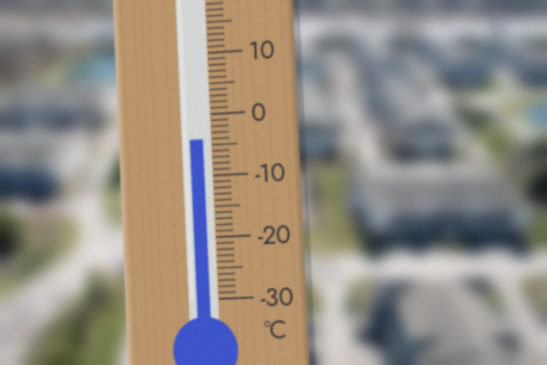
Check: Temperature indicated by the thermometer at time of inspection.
-4 °C
